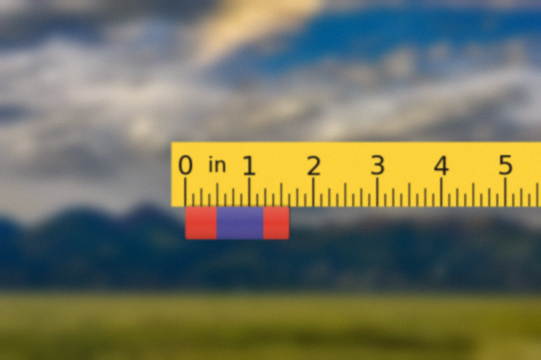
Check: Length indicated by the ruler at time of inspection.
1.625 in
